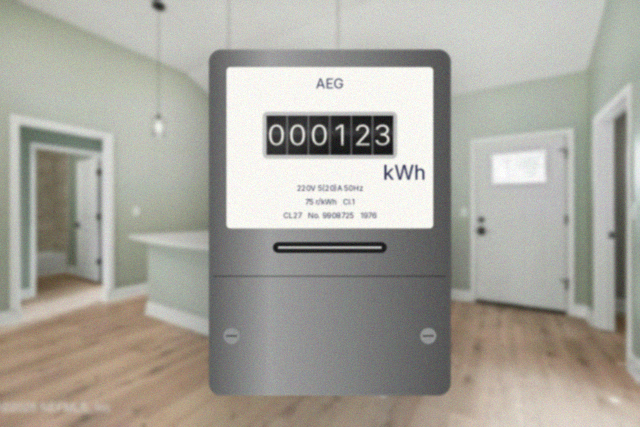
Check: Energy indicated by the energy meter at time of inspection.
123 kWh
